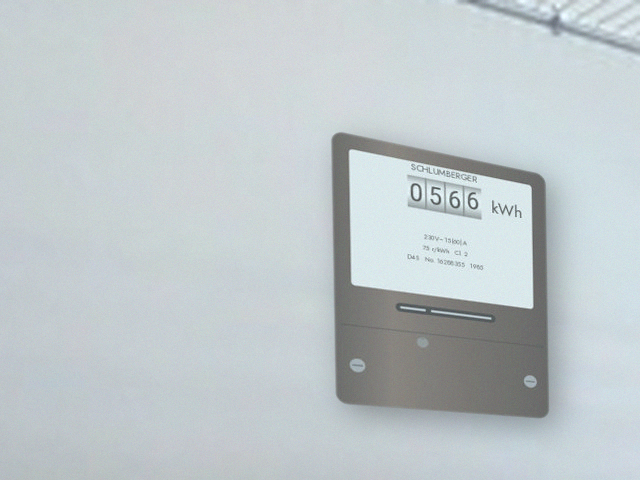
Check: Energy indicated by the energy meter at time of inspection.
566 kWh
